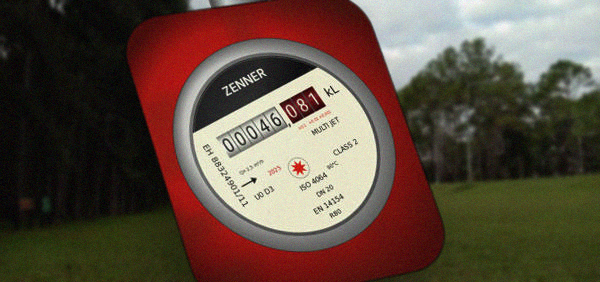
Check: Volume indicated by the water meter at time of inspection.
46.081 kL
